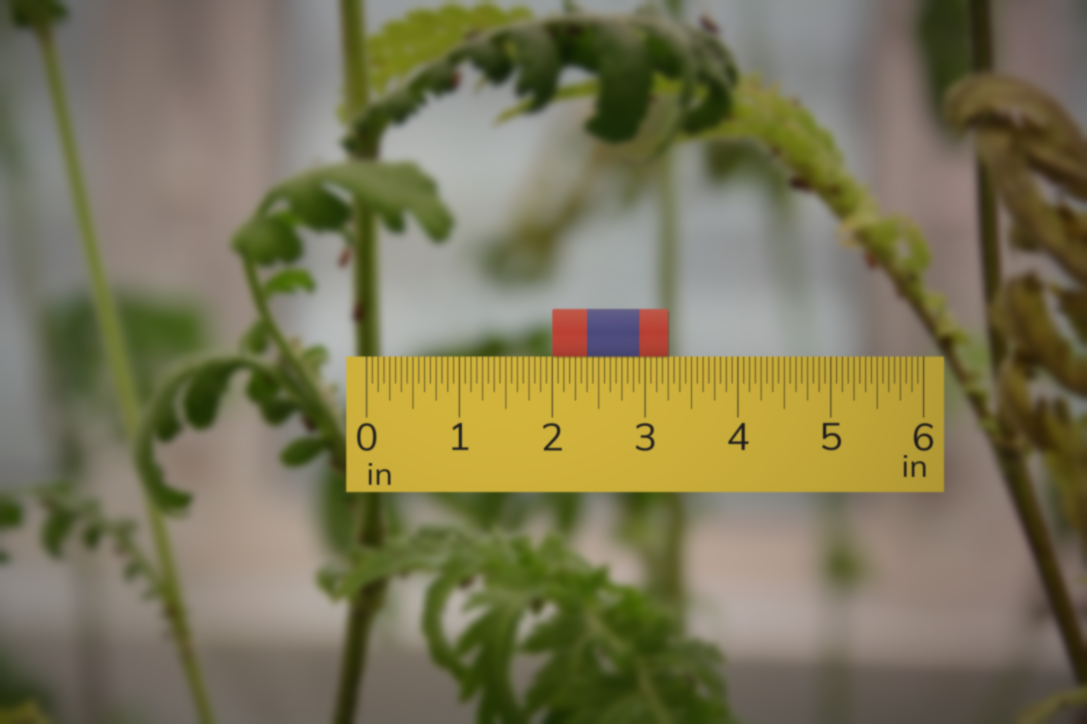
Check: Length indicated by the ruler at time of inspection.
1.25 in
